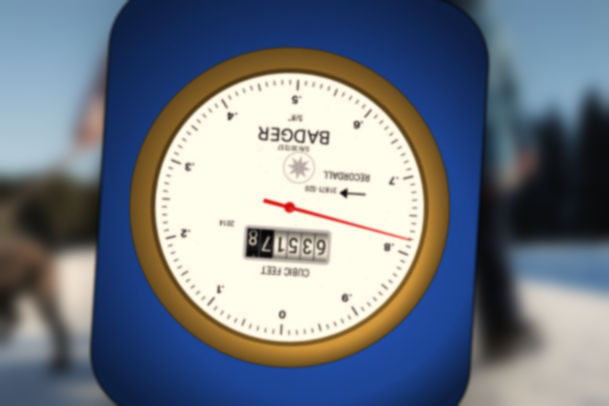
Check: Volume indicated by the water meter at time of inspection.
635177.78 ft³
